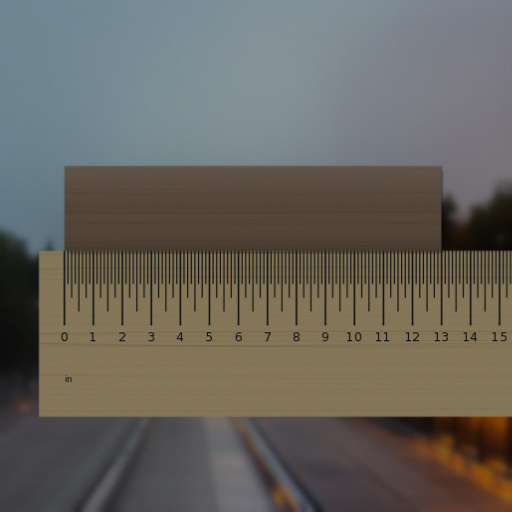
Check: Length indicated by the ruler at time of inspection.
13 in
